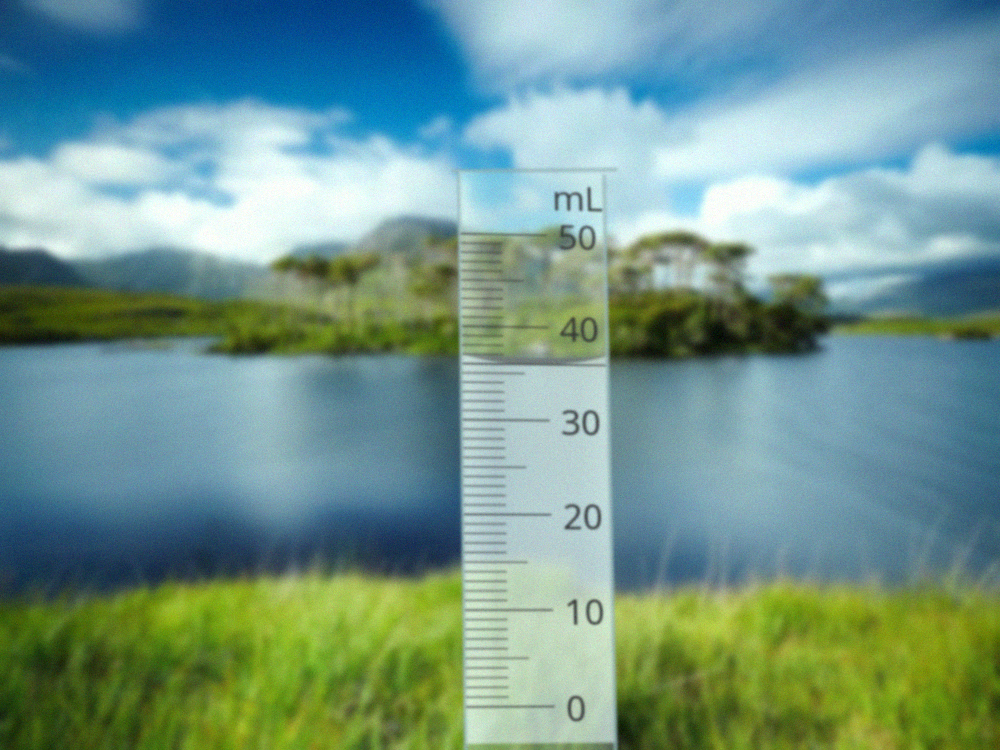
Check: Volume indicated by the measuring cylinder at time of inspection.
36 mL
